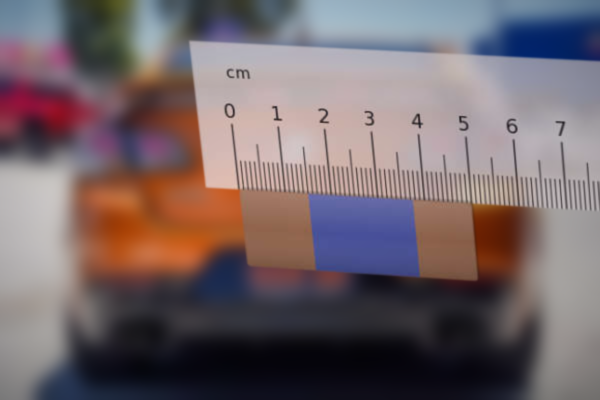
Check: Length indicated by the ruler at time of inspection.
5 cm
